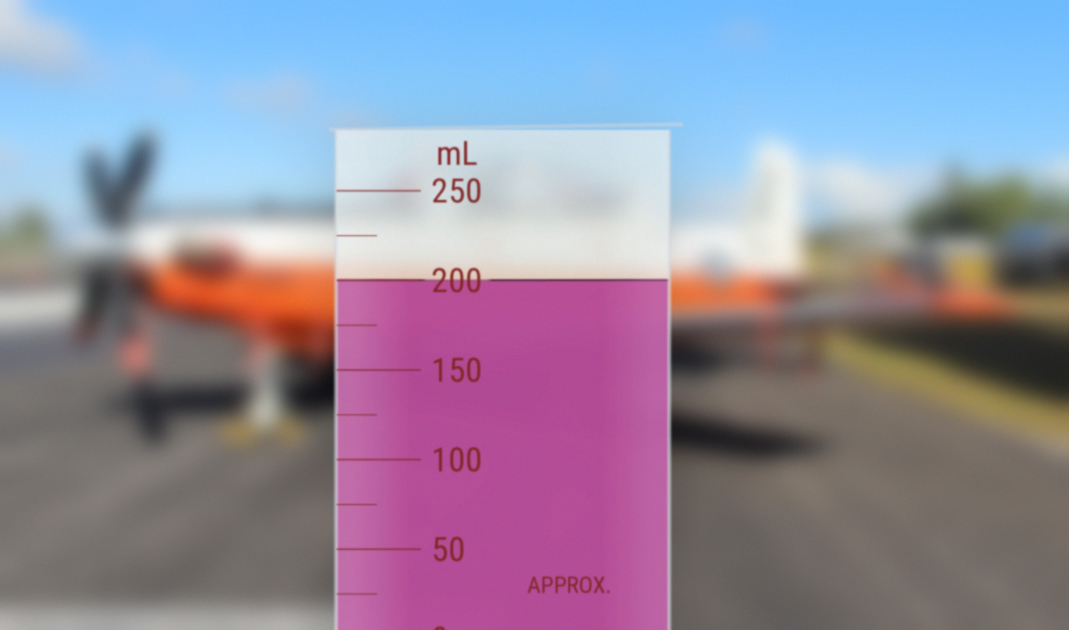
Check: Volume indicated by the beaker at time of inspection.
200 mL
